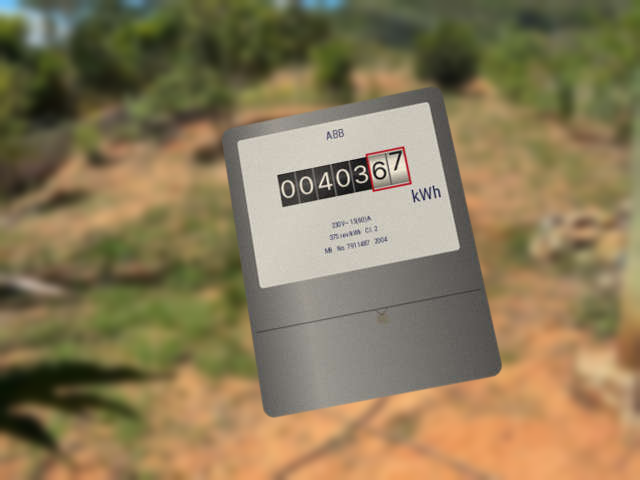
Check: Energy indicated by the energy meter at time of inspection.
403.67 kWh
